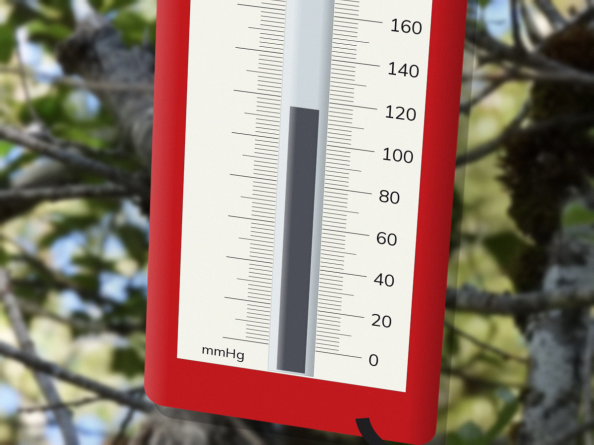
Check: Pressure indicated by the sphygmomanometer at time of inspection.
116 mmHg
